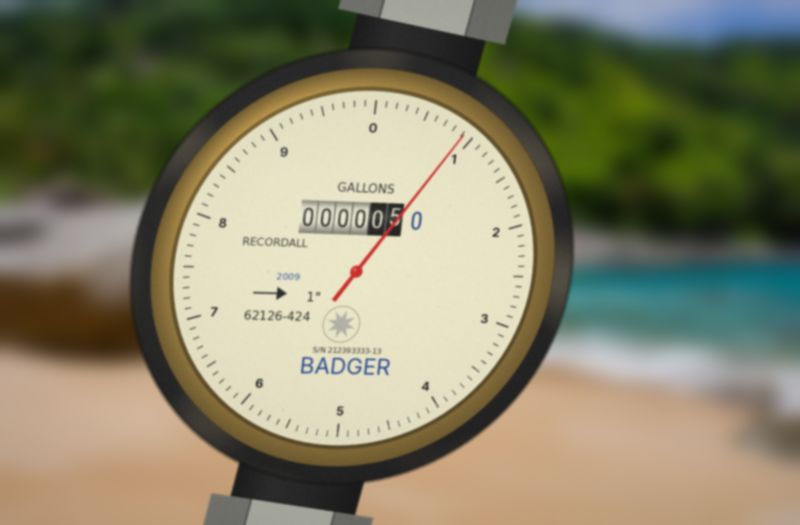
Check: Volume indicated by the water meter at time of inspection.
50.9 gal
